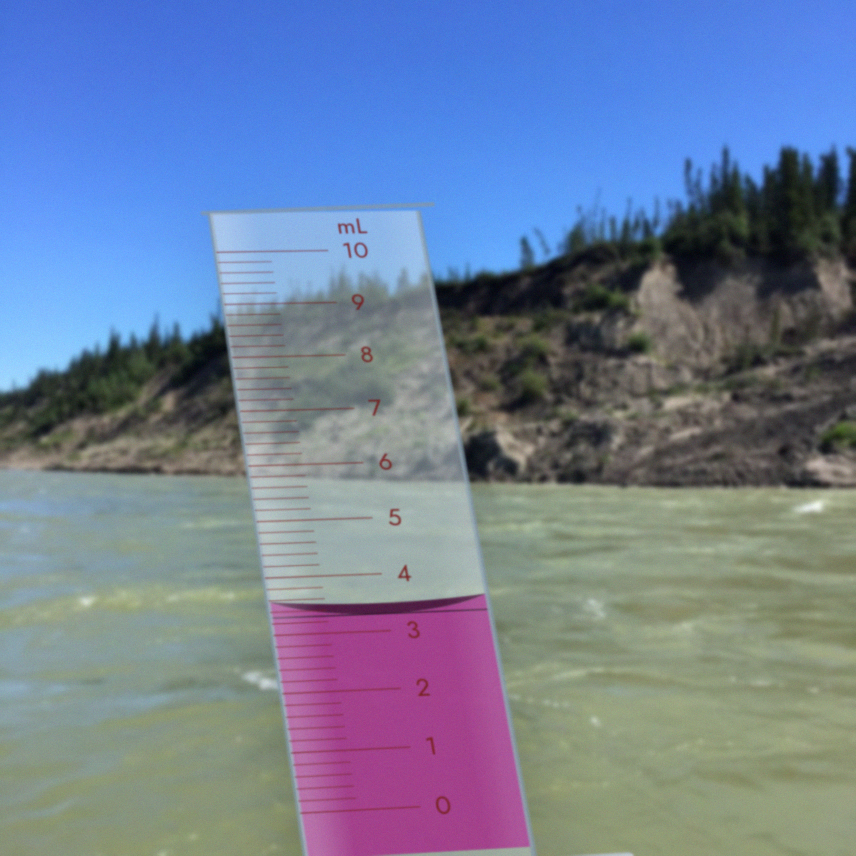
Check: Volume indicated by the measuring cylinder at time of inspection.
3.3 mL
